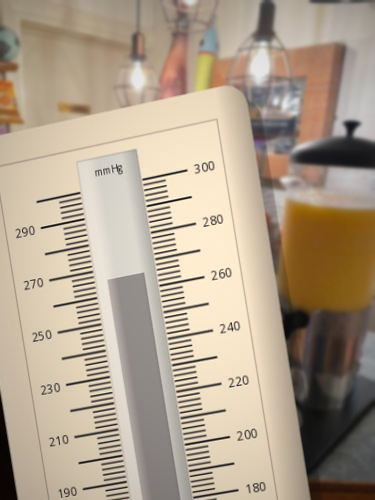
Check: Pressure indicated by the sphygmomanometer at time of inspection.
266 mmHg
